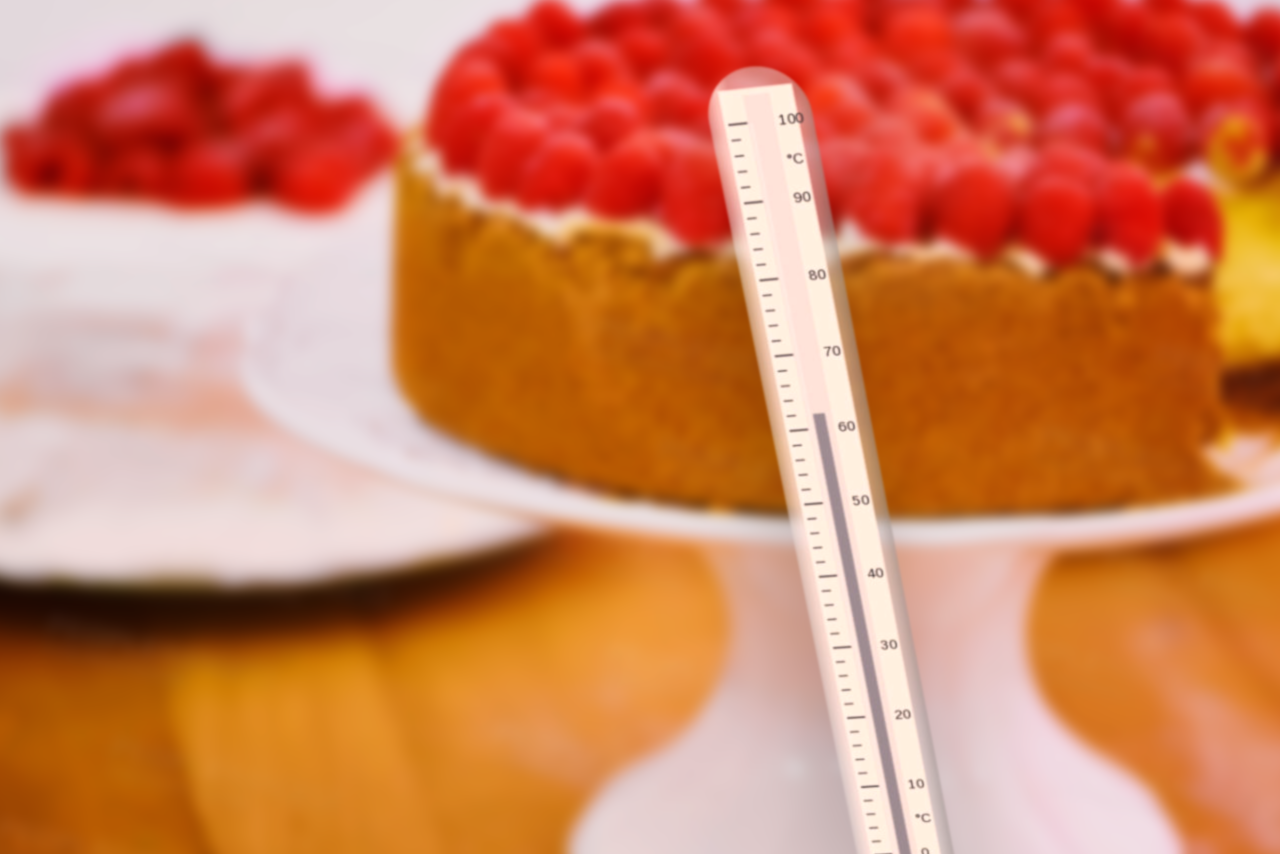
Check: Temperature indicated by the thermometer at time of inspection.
62 °C
